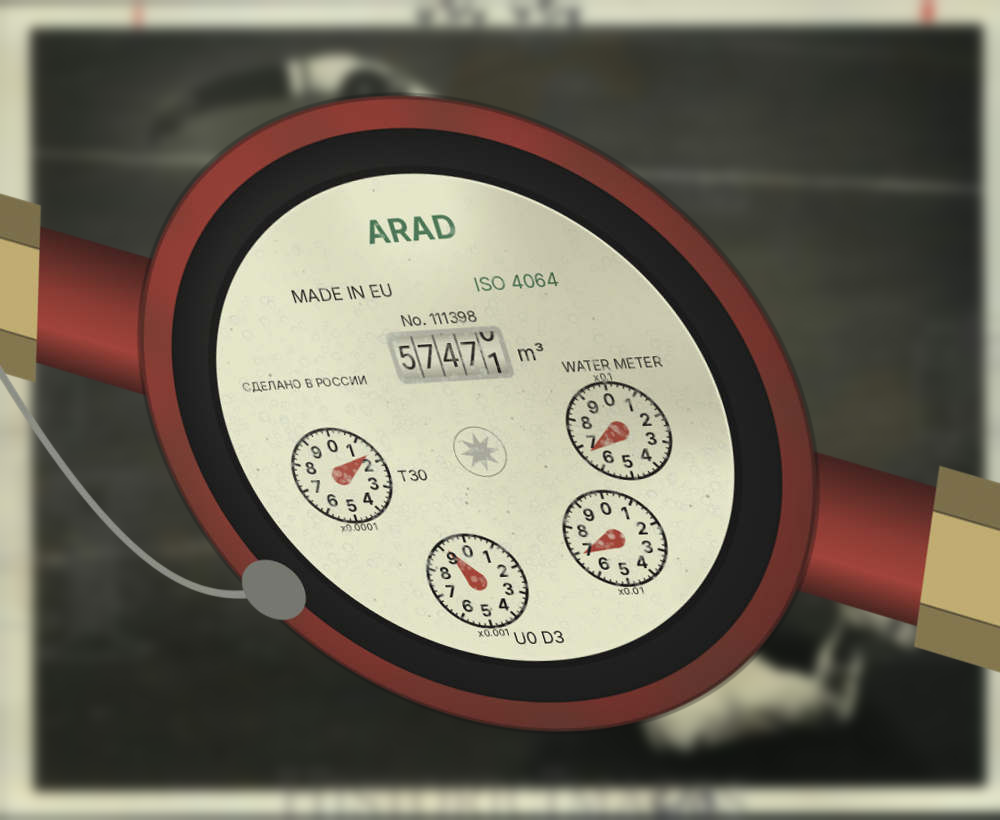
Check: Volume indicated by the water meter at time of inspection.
57470.6691 m³
